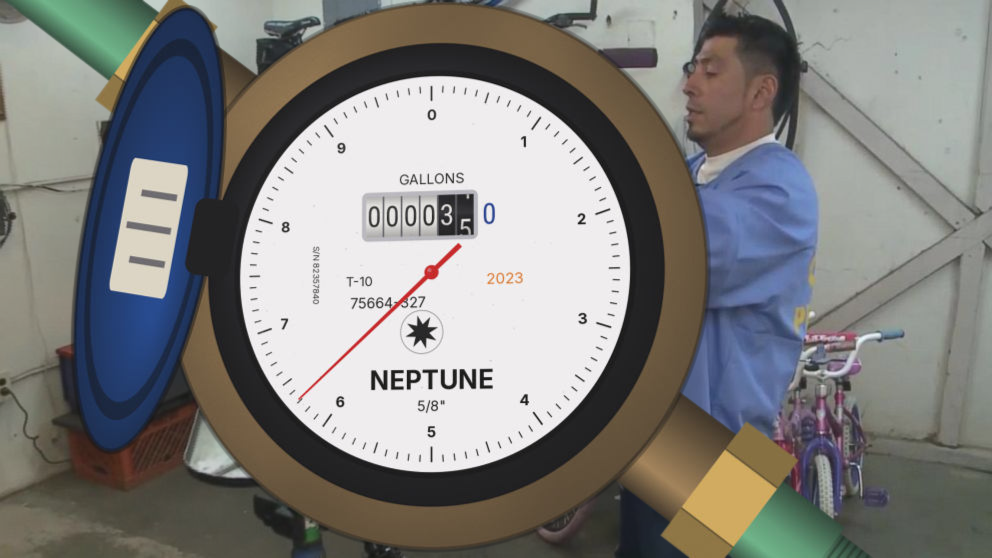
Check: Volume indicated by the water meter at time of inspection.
346.3 gal
